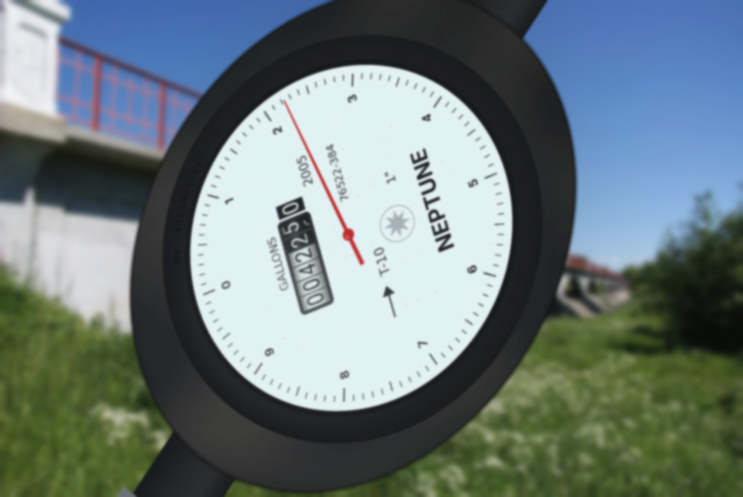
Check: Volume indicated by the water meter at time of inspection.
42252.2 gal
